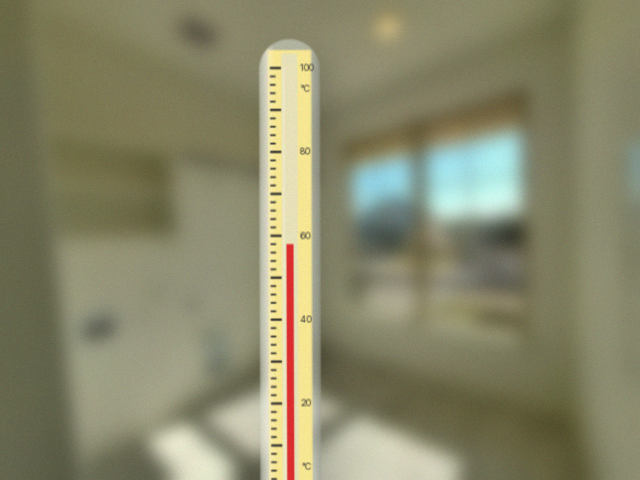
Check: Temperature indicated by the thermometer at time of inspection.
58 °C
